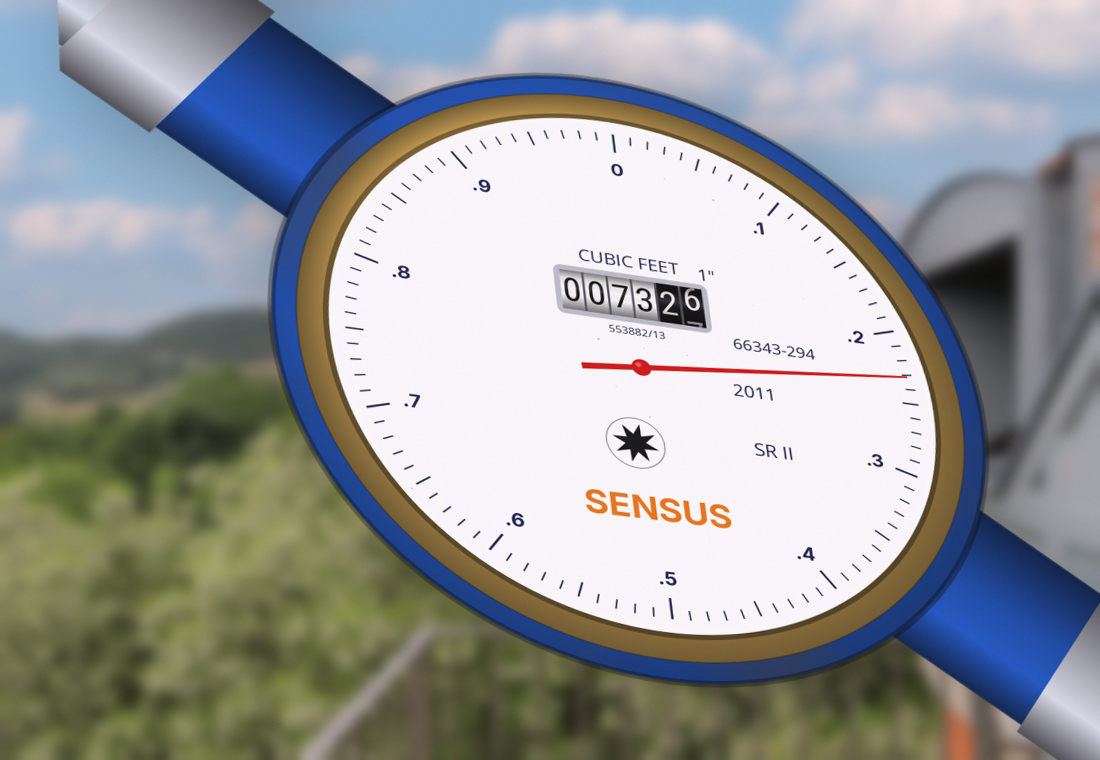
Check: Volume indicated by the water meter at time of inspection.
7326.23 ft³
